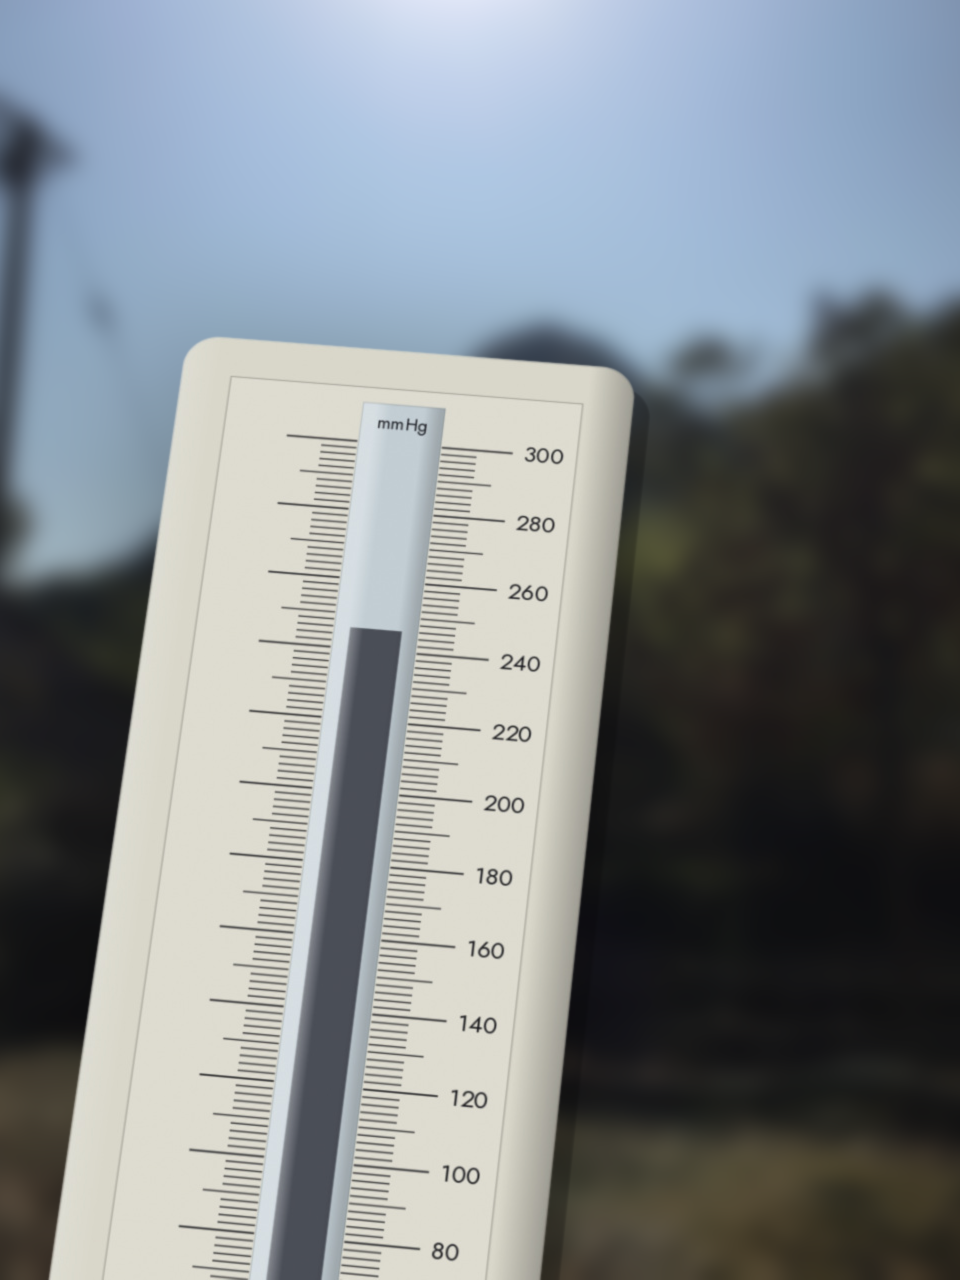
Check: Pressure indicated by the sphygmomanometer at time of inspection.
246 mmHg
